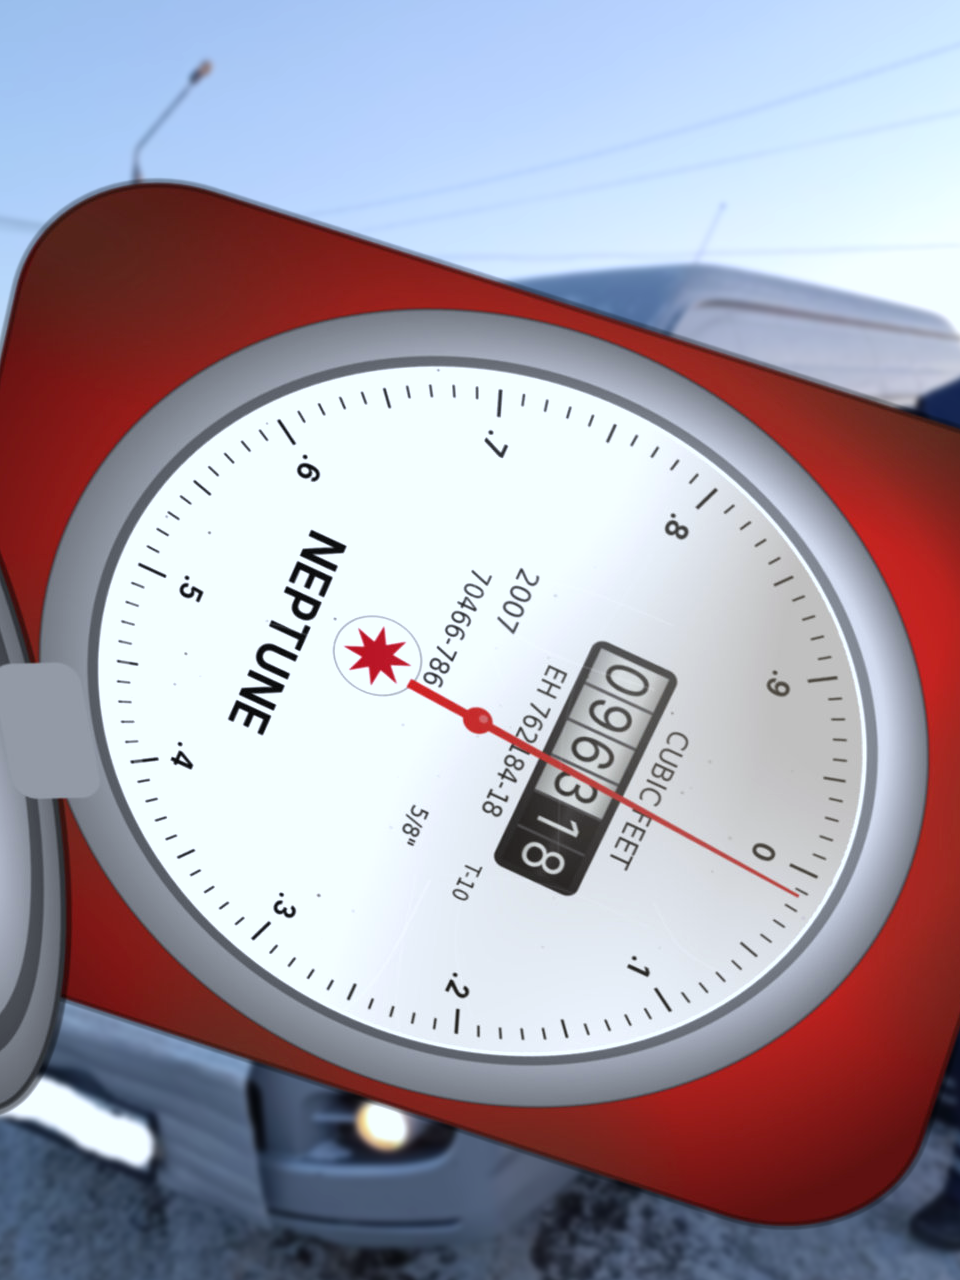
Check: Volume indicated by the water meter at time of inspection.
96318.01 ft³
